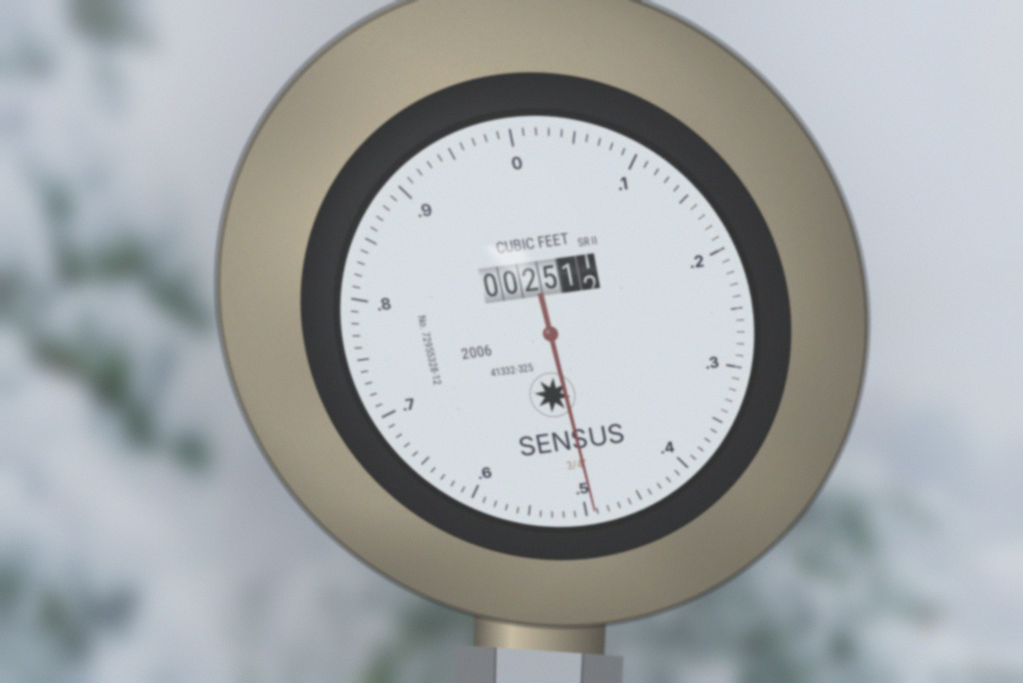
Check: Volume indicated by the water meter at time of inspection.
2511.49 ft³
